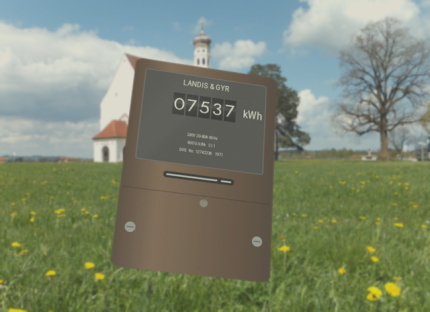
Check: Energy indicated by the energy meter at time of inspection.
7537 kWh
